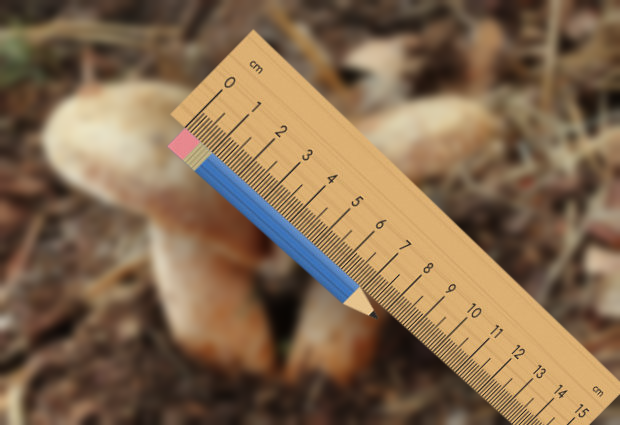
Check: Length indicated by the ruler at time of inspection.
8 cm
